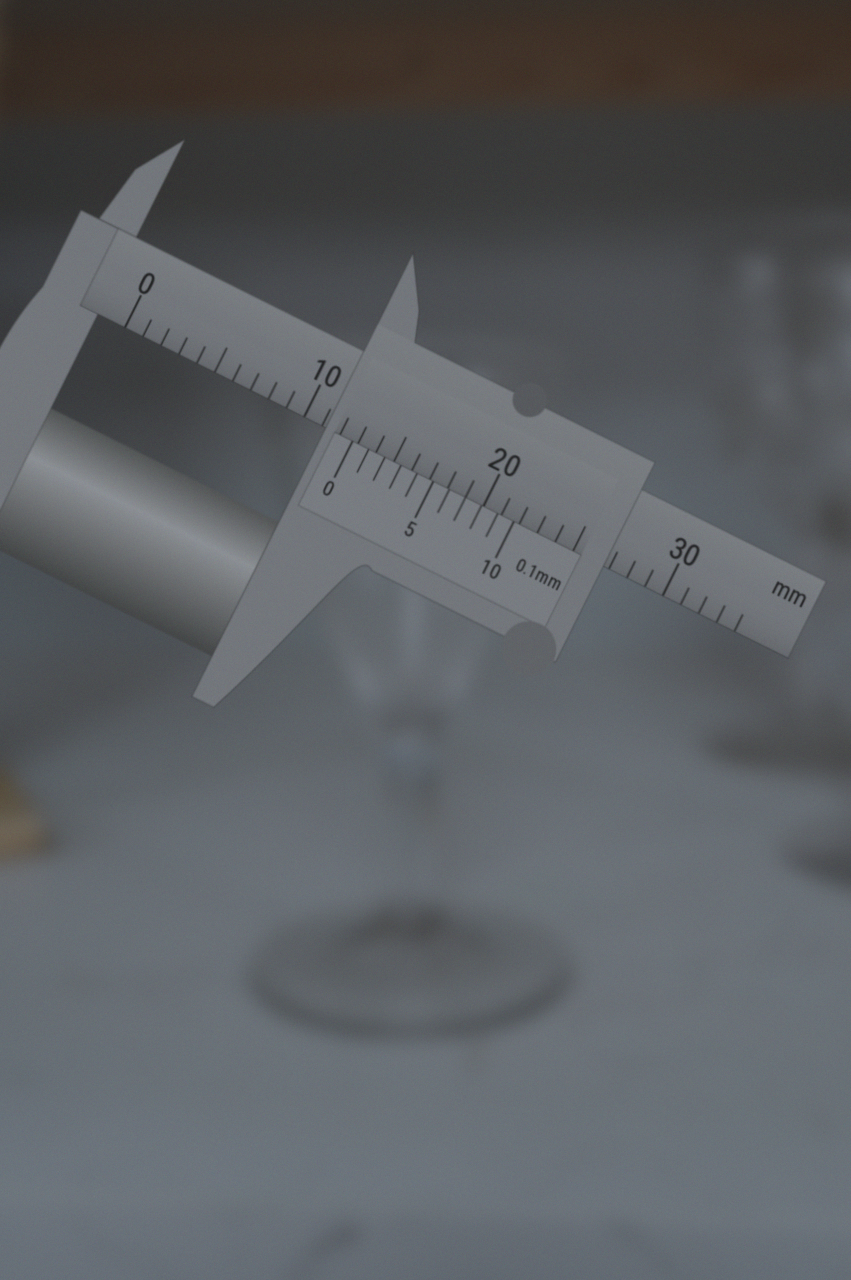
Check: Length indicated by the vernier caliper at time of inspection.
12.7 mm
